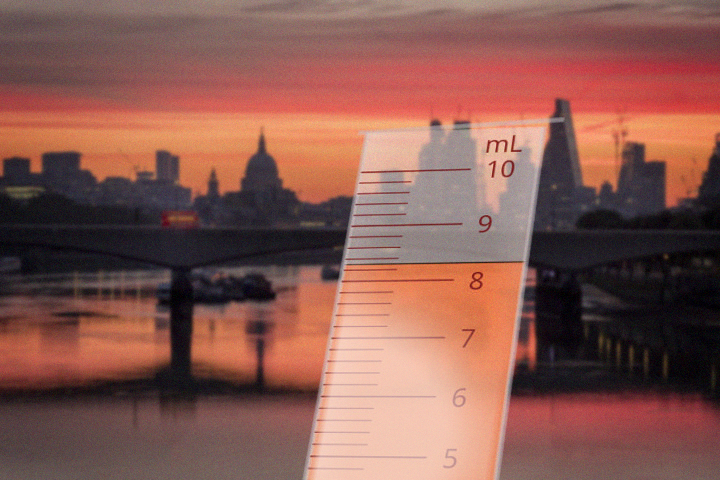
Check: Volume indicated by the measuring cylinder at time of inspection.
8.3 mL
